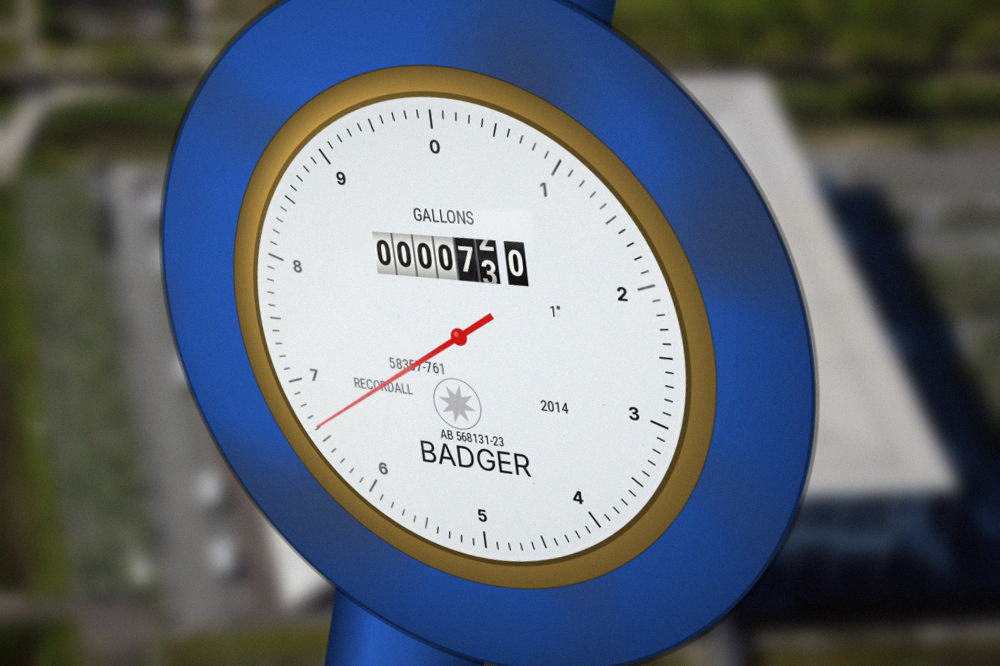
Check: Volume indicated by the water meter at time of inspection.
726.6 gal
